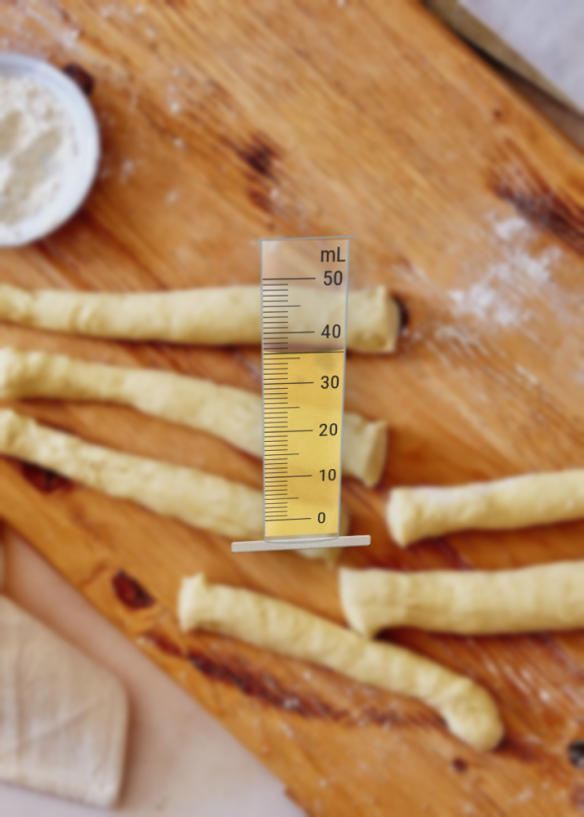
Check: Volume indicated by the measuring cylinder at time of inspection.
36 mL
